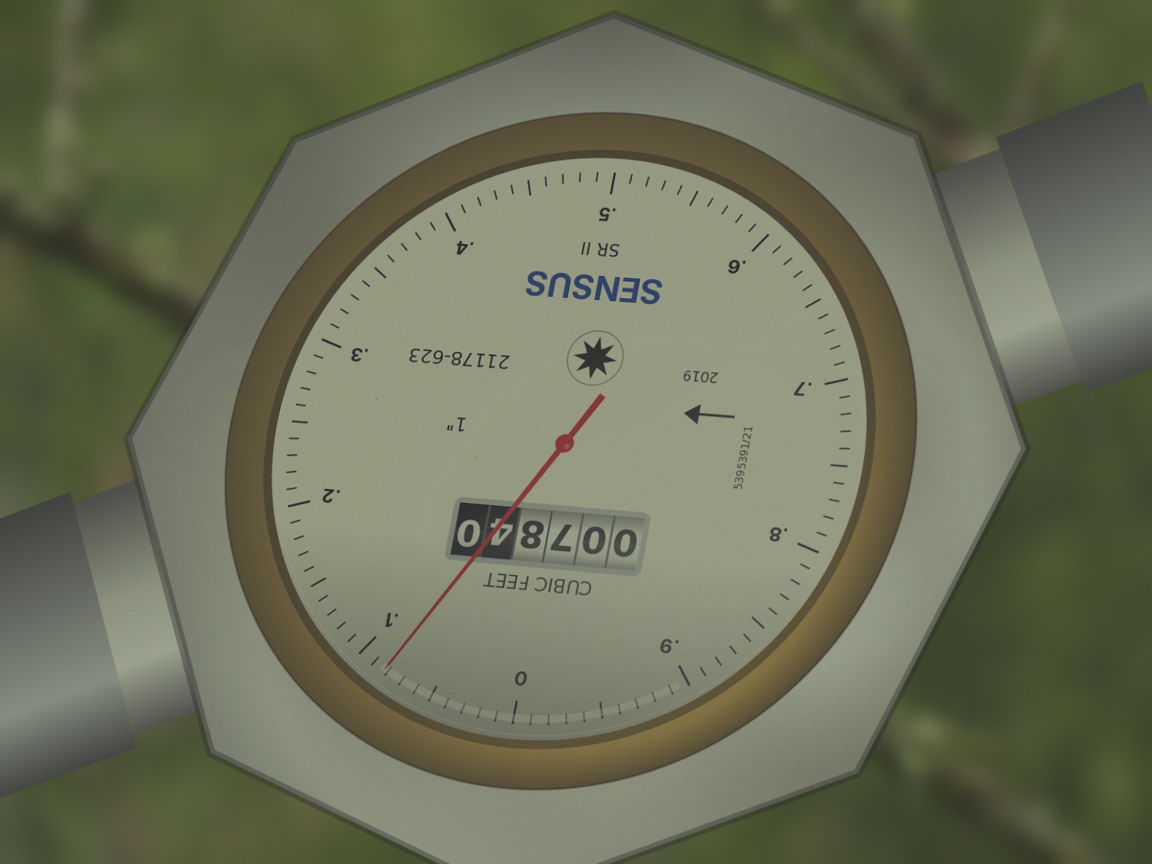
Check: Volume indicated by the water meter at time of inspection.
7840.08 ft³
